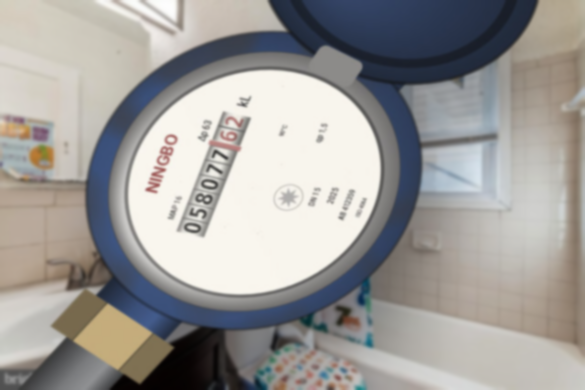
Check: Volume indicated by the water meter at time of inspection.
58077.62 kL
